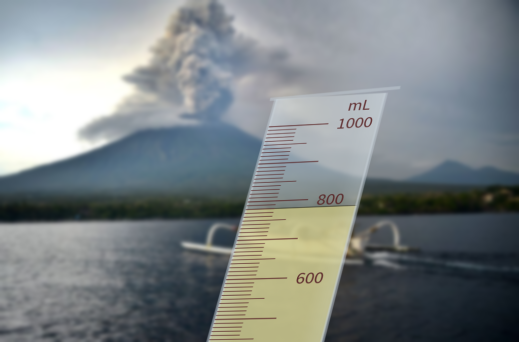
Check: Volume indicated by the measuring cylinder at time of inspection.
780 mL
